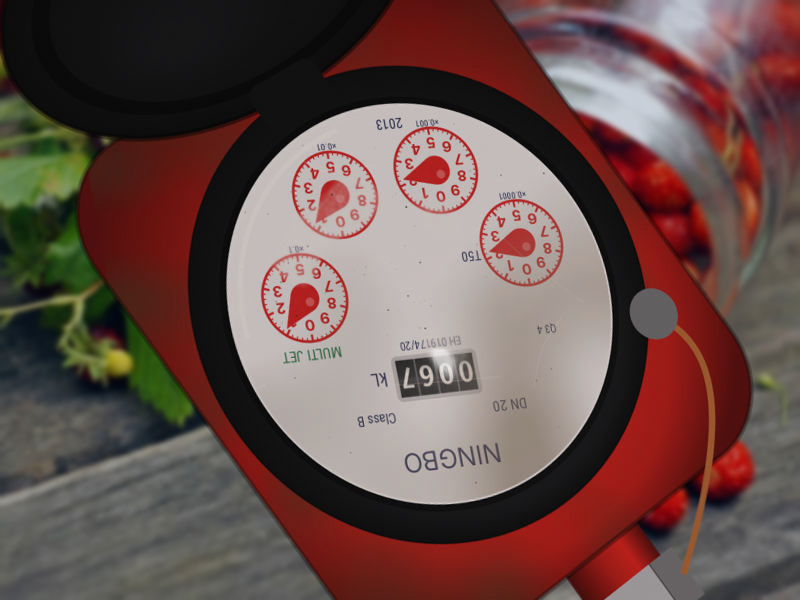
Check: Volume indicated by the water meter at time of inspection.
67.1122 kL
